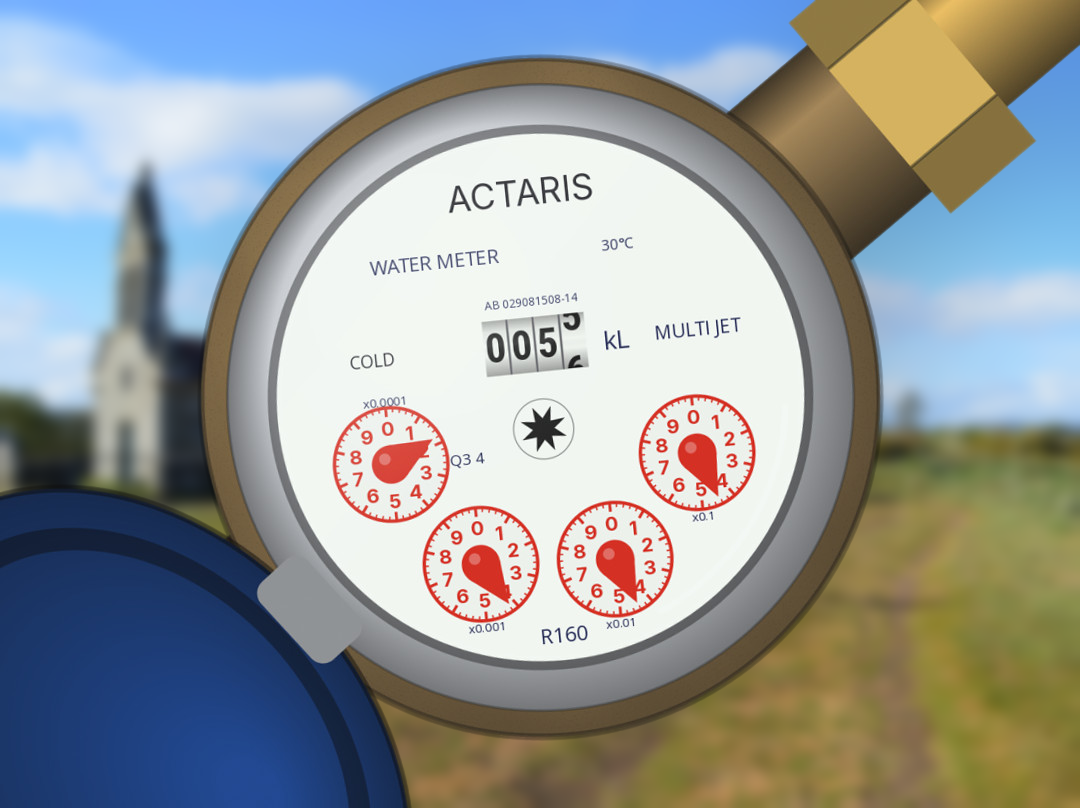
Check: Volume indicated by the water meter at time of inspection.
55.4441 kL
